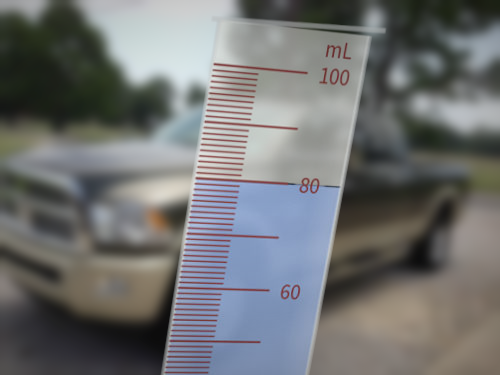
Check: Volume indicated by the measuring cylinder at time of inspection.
80 mL
